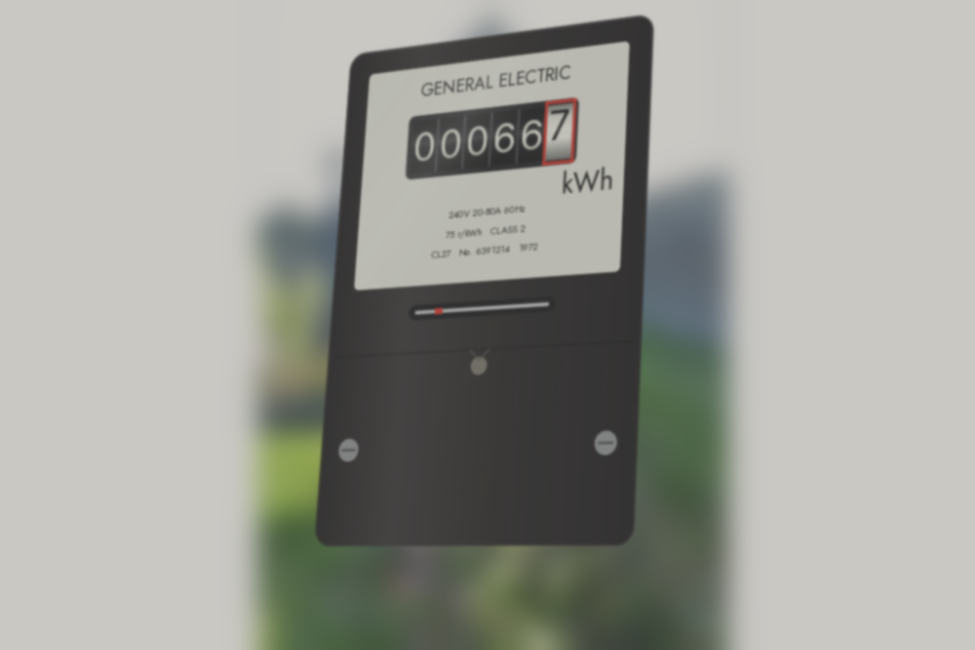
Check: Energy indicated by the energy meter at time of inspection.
66.7 kWh
